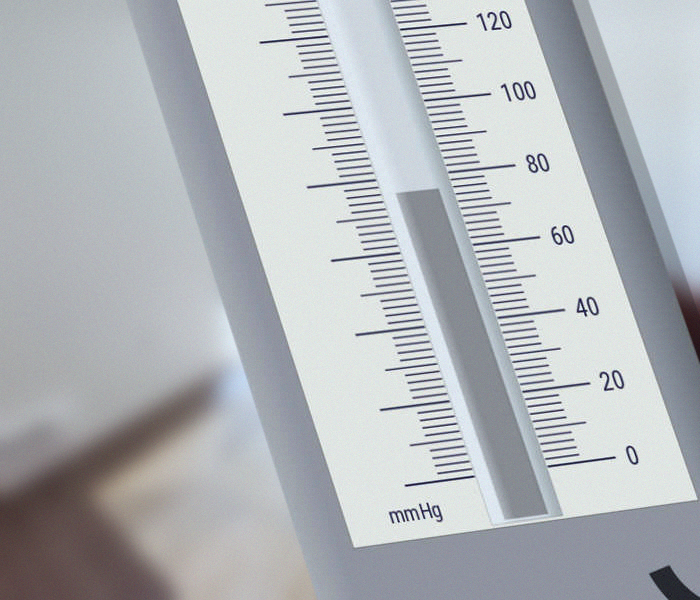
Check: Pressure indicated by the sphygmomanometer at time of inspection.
76 mmHg
